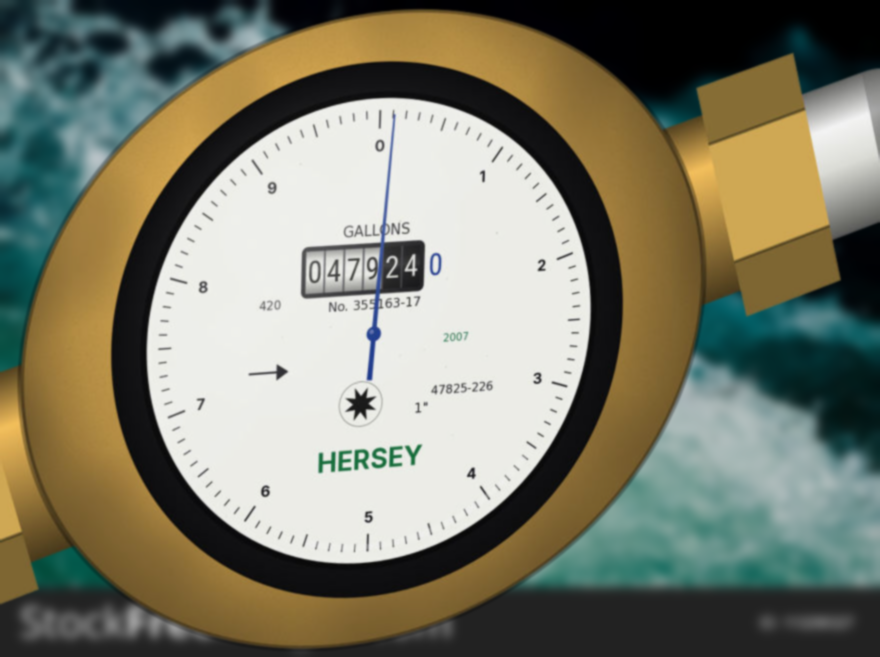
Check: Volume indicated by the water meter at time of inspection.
479240.1 gal
